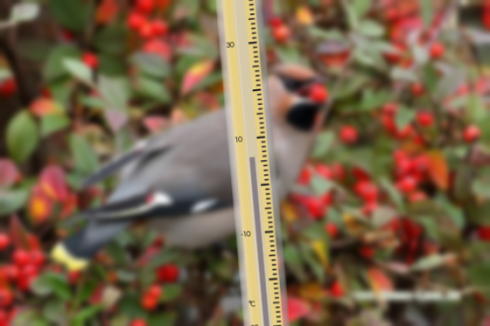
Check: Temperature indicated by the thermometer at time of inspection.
6 °C
